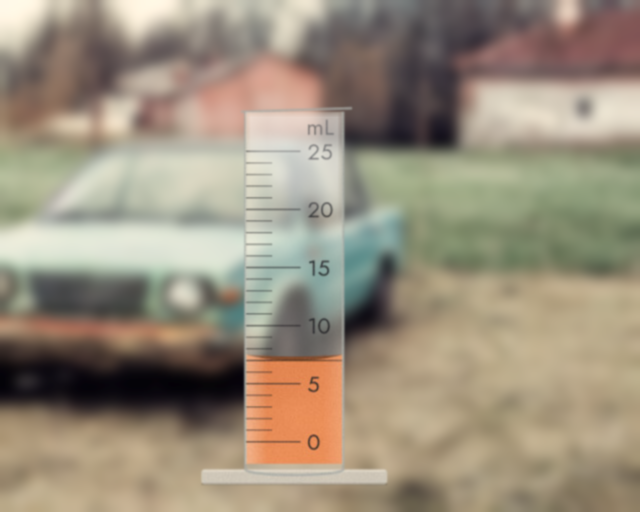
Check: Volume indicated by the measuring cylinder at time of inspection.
7 mL
